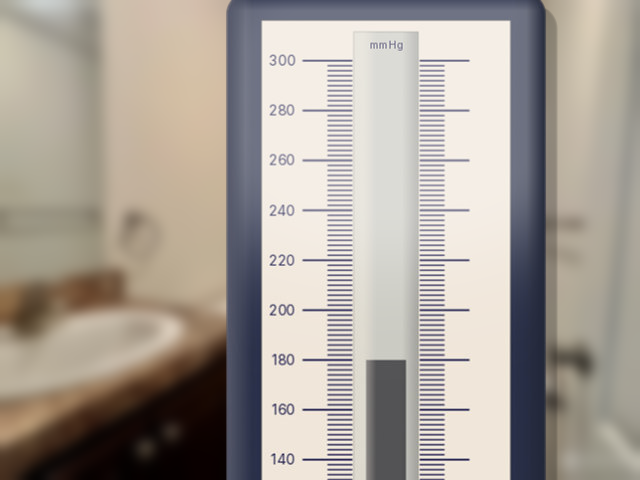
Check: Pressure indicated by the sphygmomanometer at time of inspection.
180 mmHg
